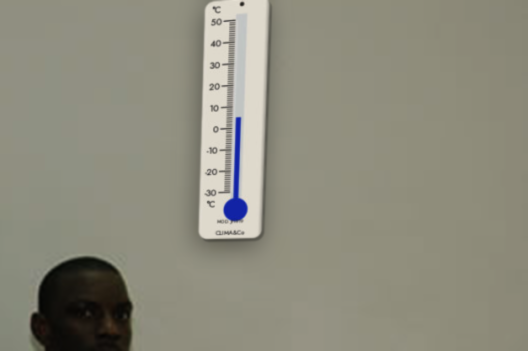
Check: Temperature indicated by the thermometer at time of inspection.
5 °C
